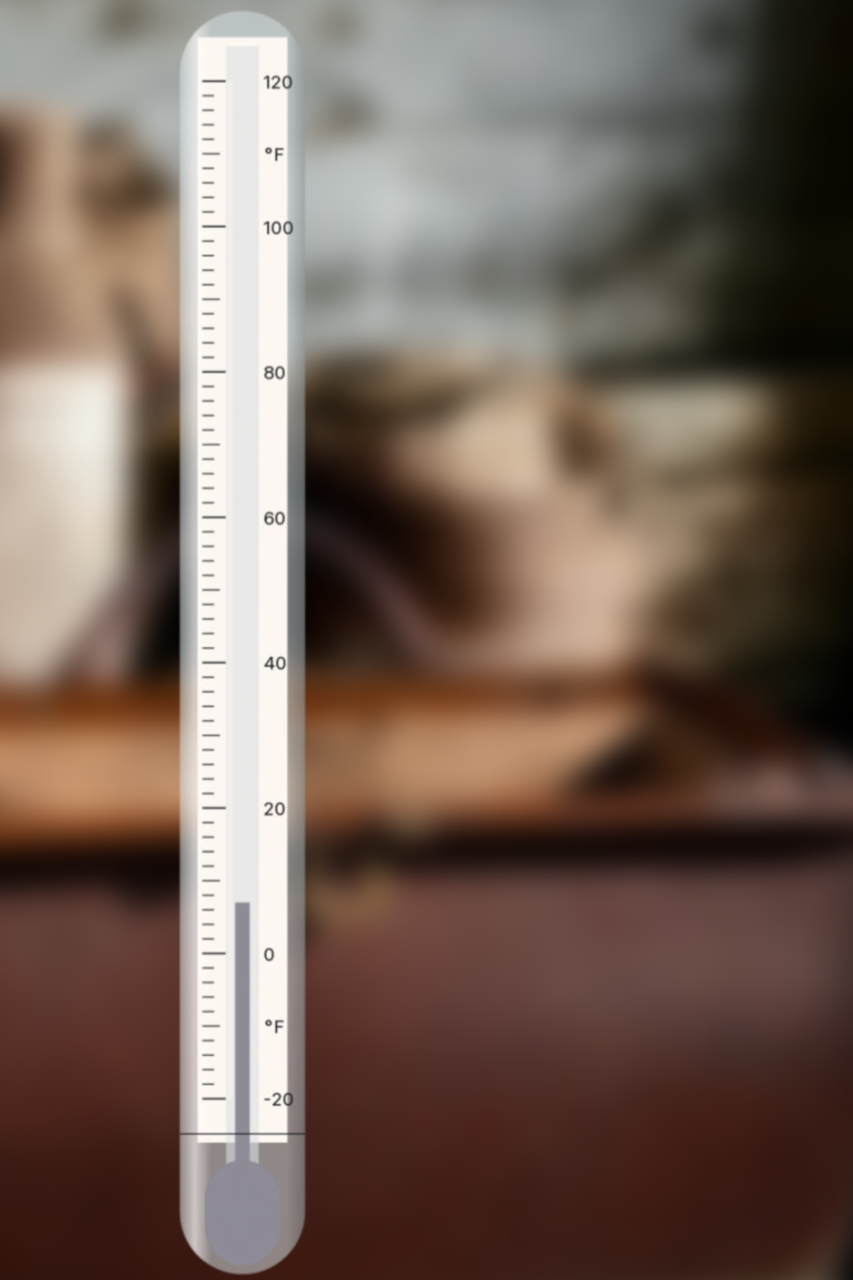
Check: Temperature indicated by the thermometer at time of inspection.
7 °F
